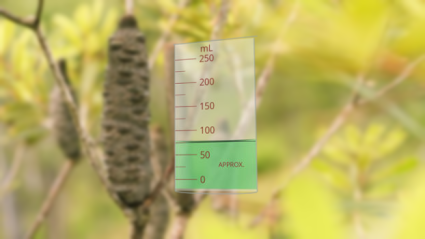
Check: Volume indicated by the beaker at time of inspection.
75 mL
